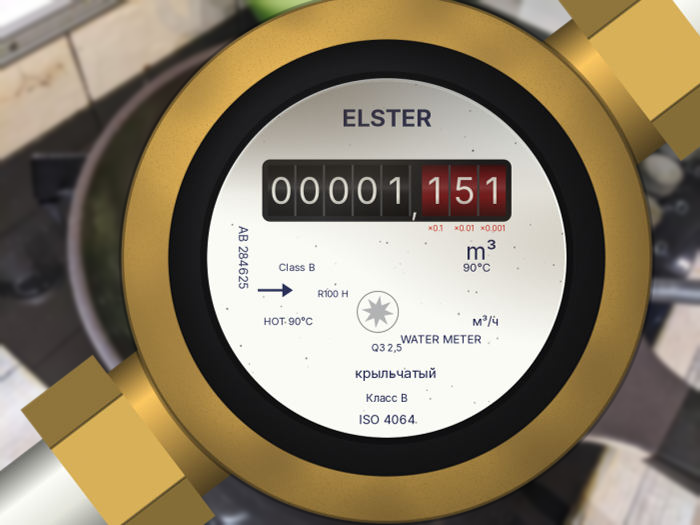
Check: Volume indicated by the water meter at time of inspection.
1.151 m³
